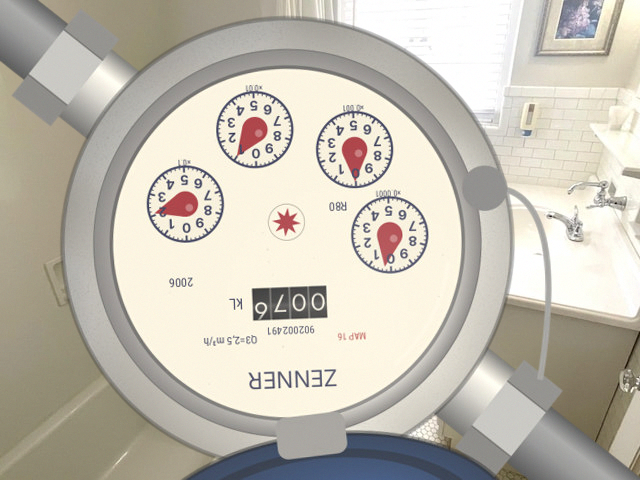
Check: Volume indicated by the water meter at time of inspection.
76.2100 kL
